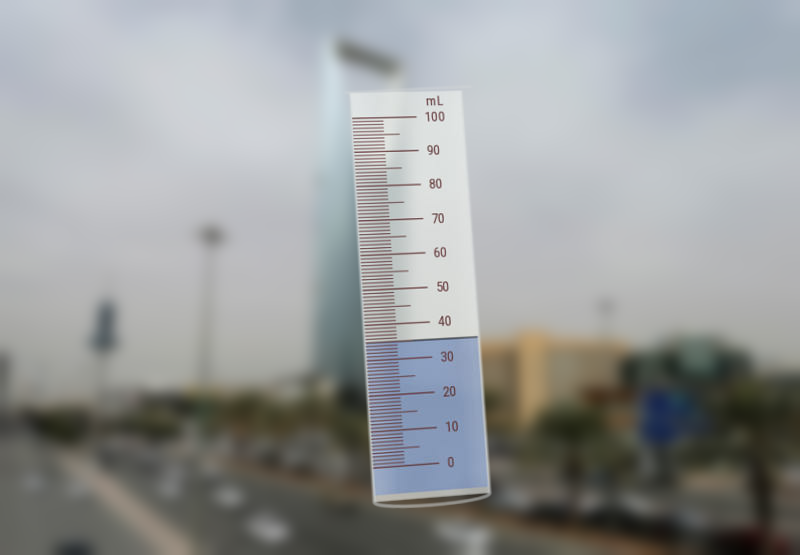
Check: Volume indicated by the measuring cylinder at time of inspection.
35 mL
